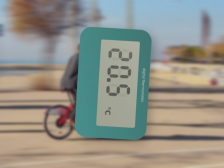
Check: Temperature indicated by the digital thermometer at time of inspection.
20.5 °C
